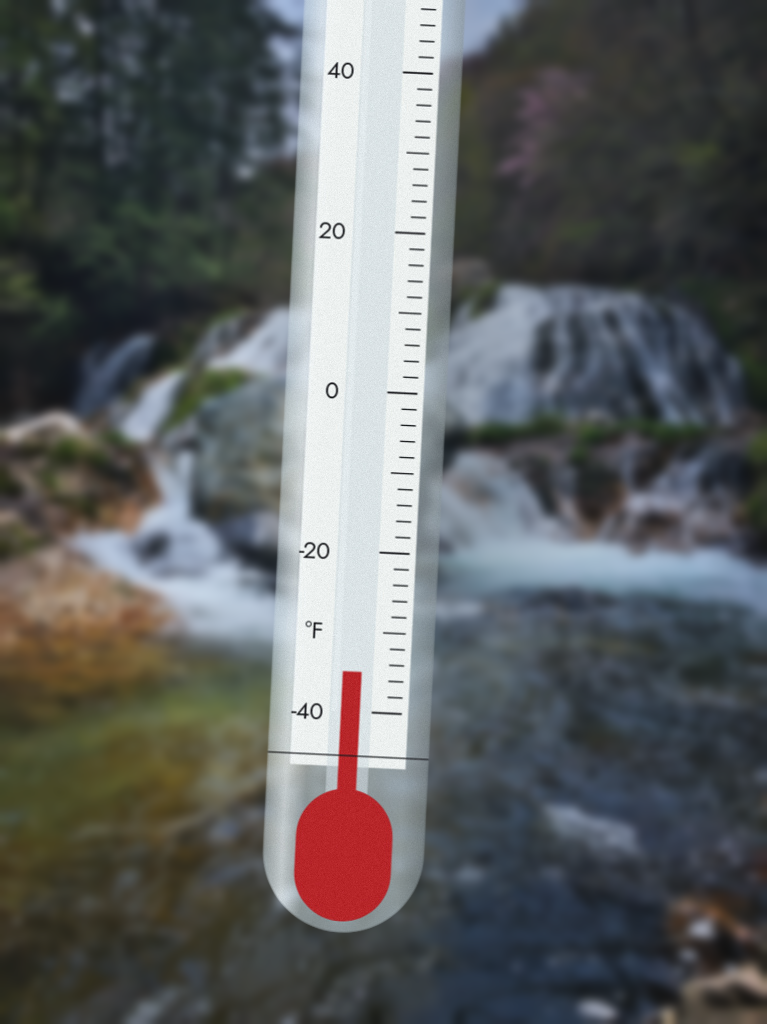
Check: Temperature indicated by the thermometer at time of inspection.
-35 °F
